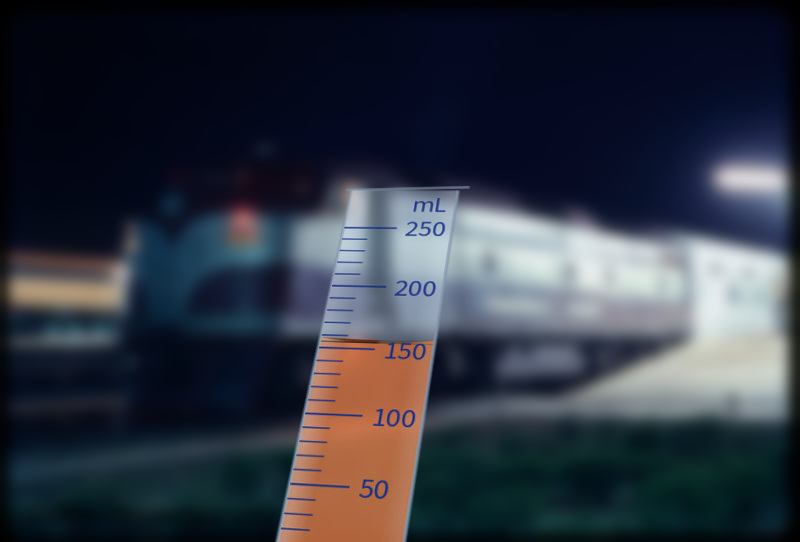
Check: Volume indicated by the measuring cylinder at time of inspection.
155 mL
